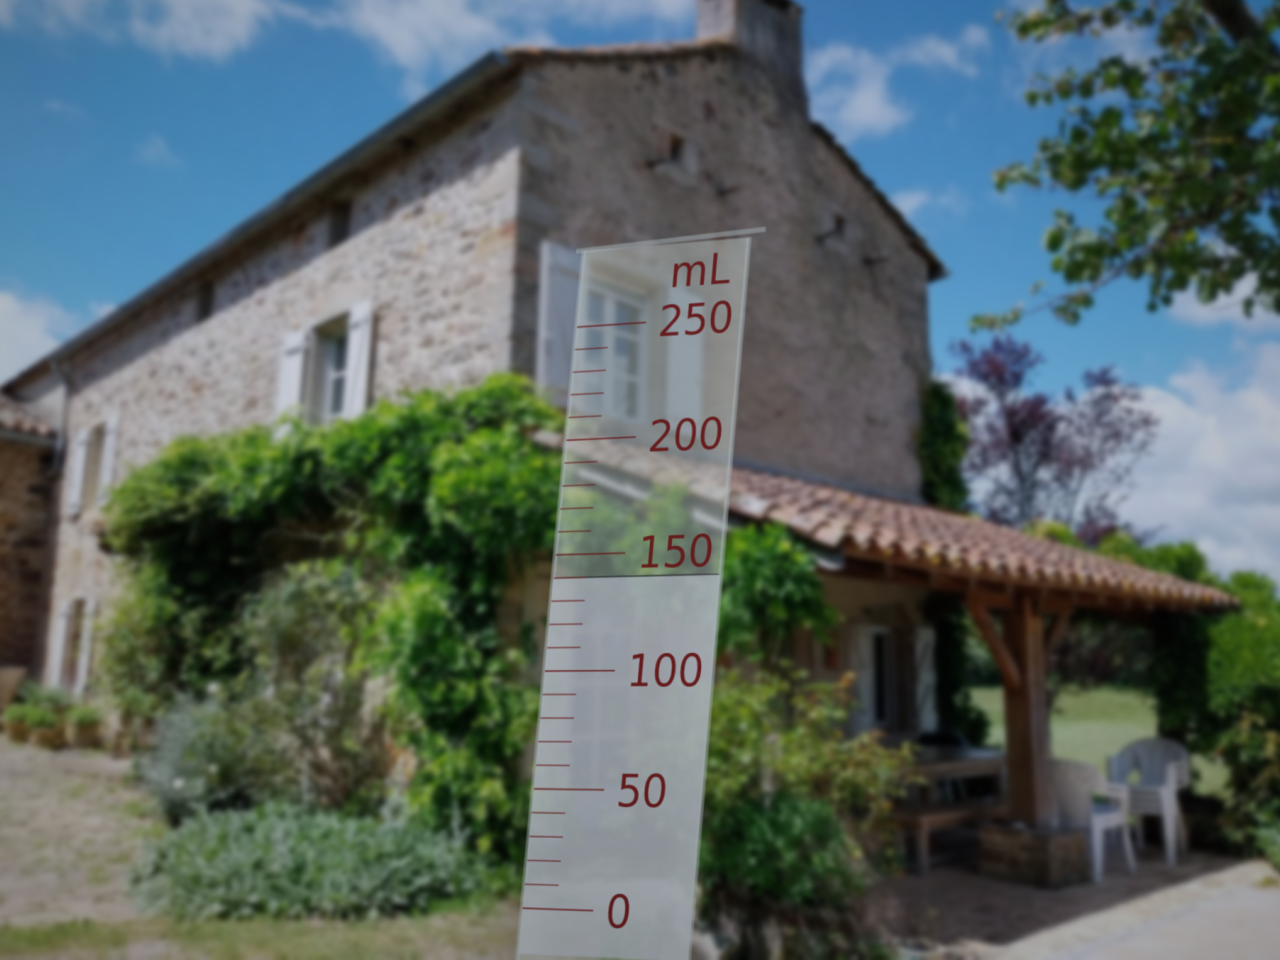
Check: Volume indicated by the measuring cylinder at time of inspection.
140 mL
